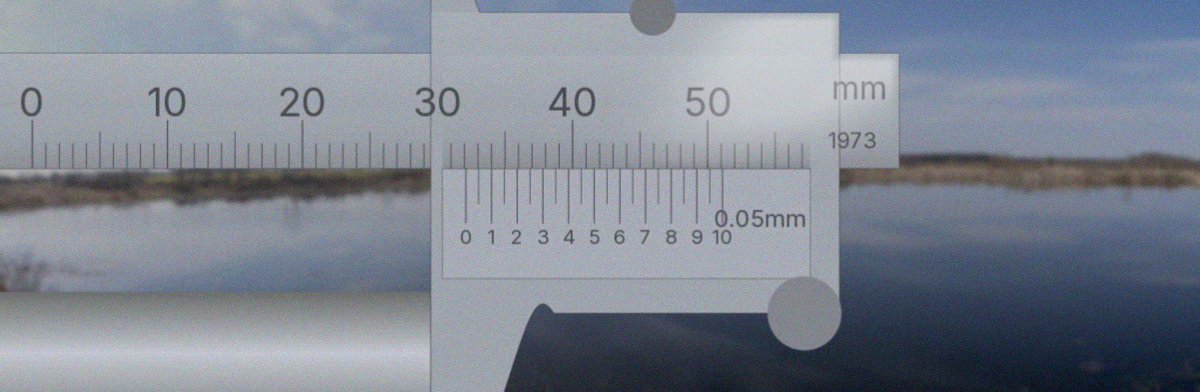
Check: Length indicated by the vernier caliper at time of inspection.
32.1 mm
